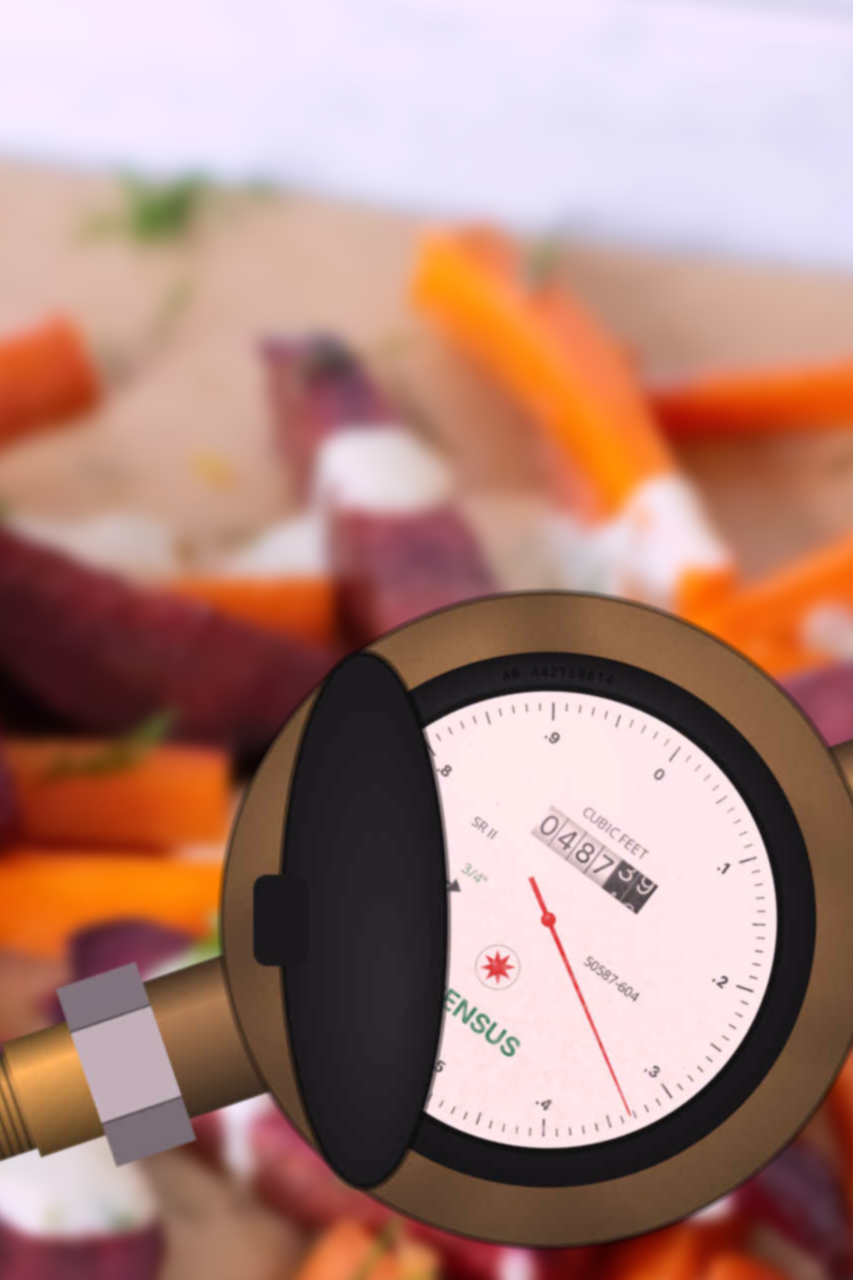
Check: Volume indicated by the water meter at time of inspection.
48739.33 ft³
